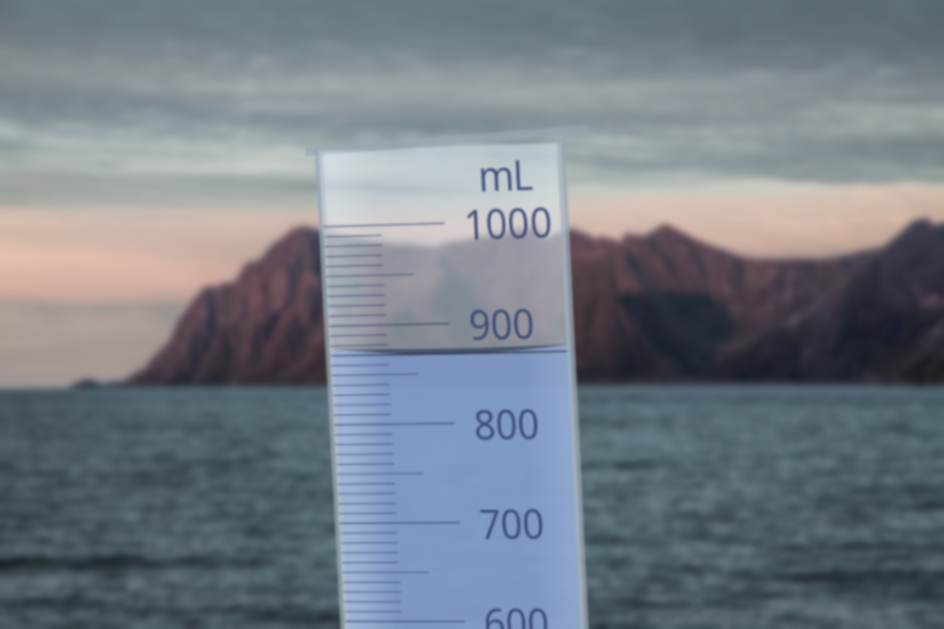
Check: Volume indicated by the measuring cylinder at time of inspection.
870 mL
